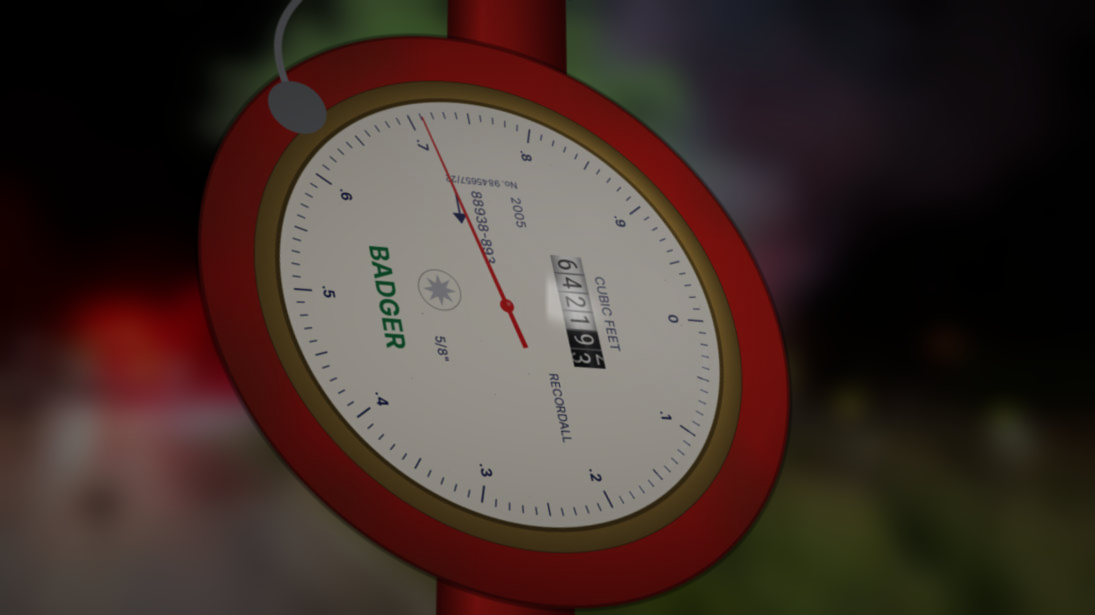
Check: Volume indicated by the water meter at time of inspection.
642192.71 ft³
